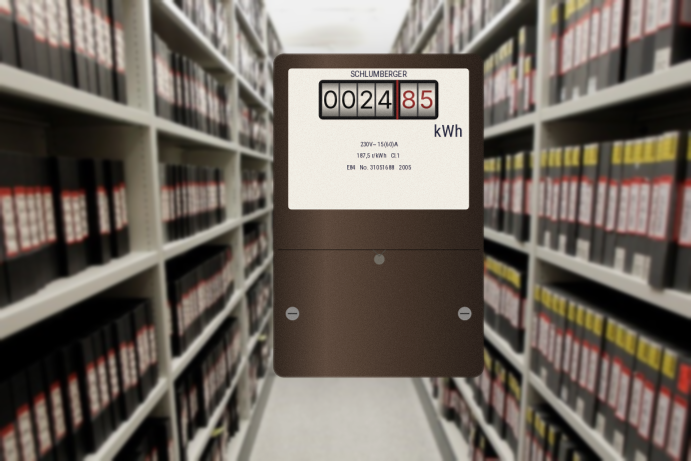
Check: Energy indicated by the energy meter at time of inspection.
24.85 kWh
